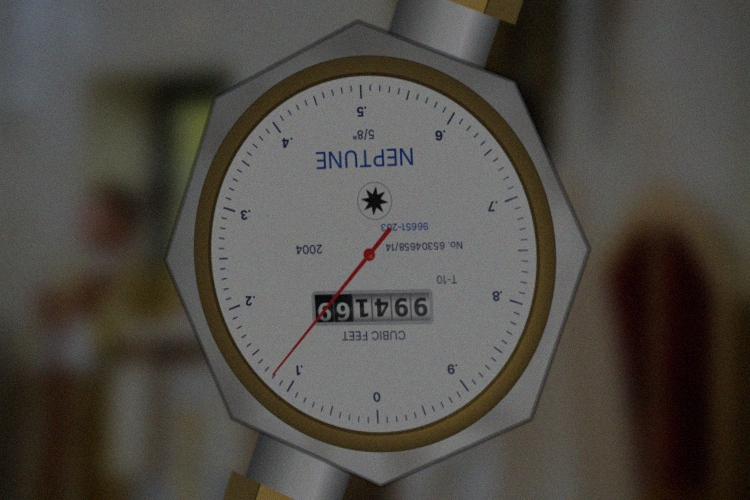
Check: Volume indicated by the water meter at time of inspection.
994169.12 ft³
